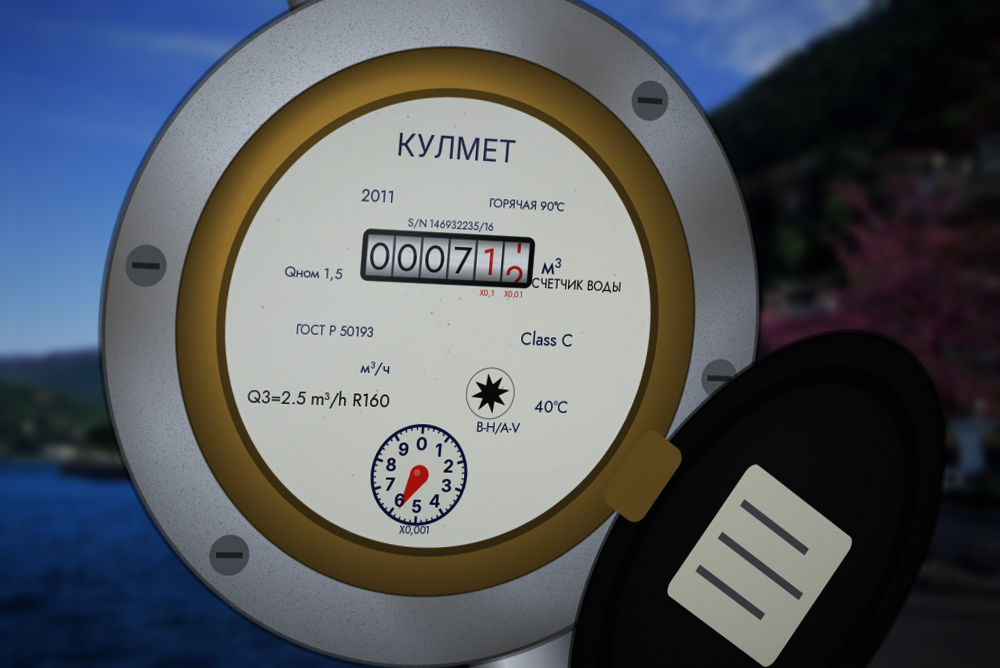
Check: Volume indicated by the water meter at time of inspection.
7.115 m³
